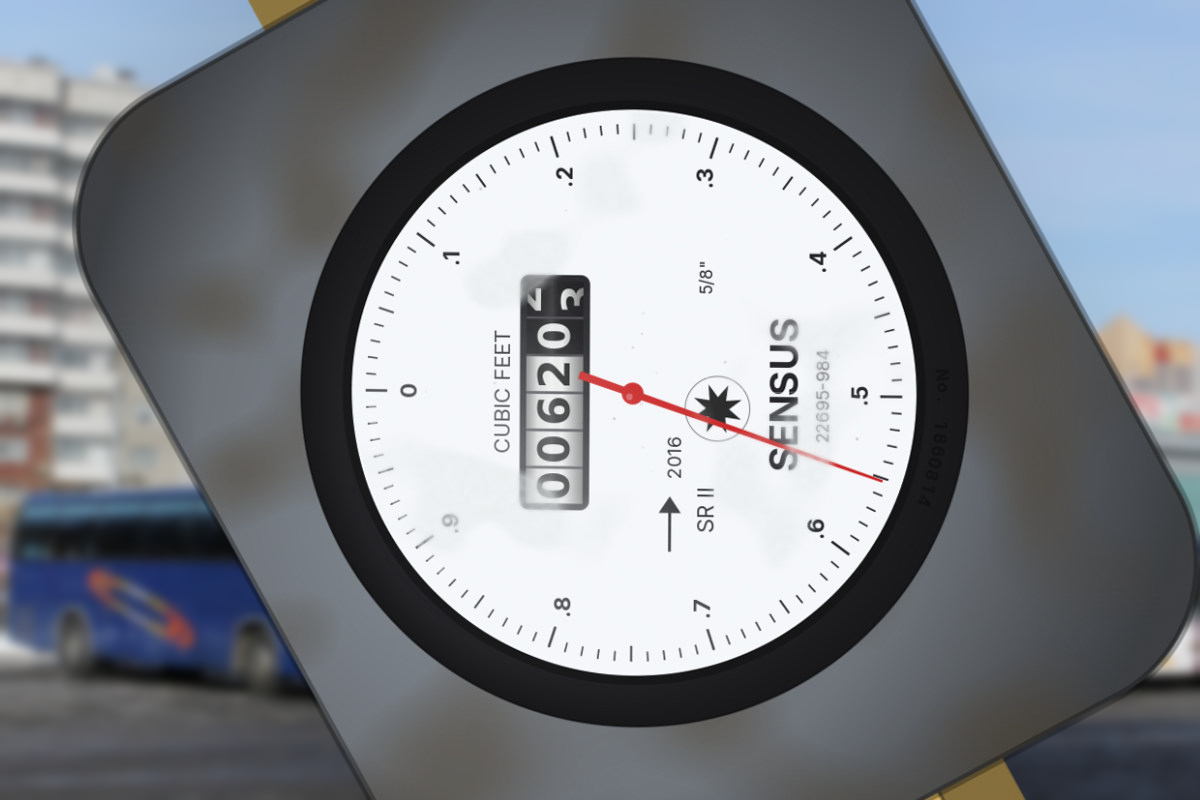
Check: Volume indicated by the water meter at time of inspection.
6202.55 ft³
